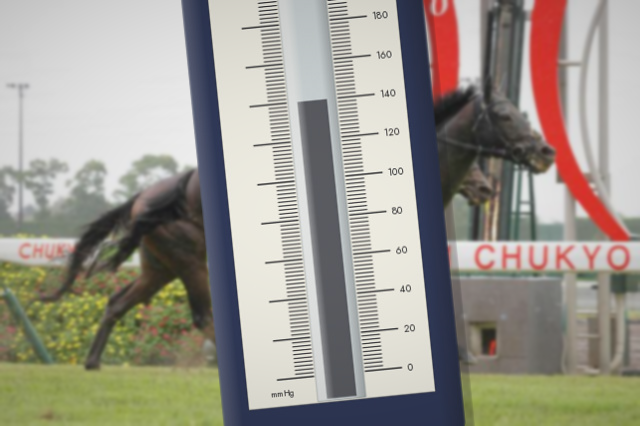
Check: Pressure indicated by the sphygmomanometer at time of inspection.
140 mmHg
